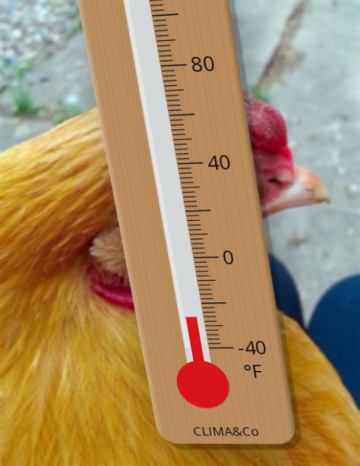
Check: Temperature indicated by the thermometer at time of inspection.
-26 °F
